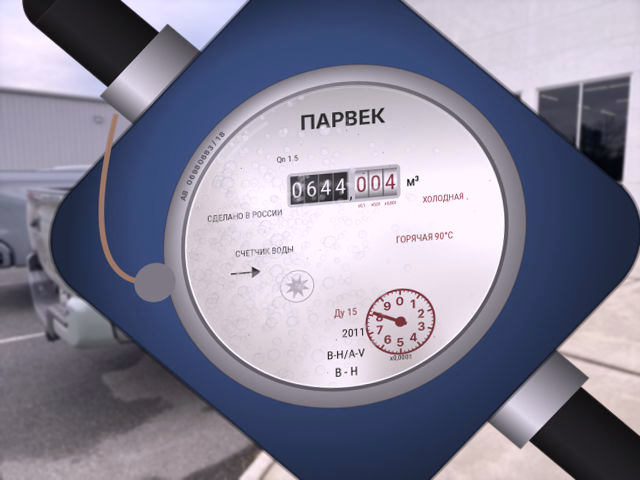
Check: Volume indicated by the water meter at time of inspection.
644.0048 m³
